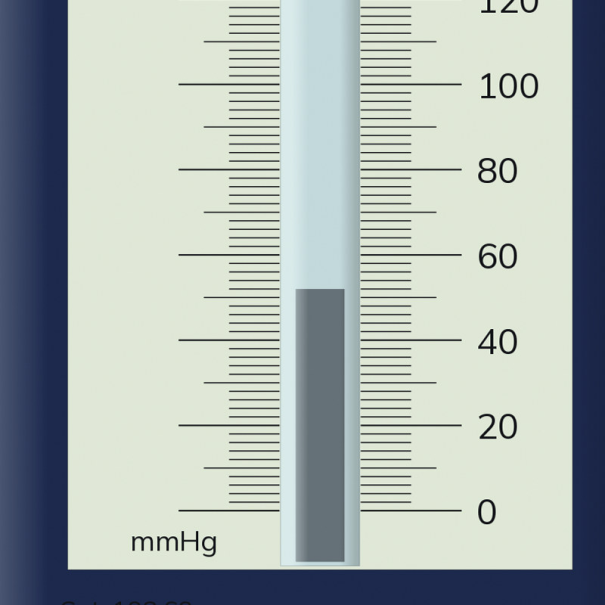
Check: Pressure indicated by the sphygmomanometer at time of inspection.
52 mmHg
